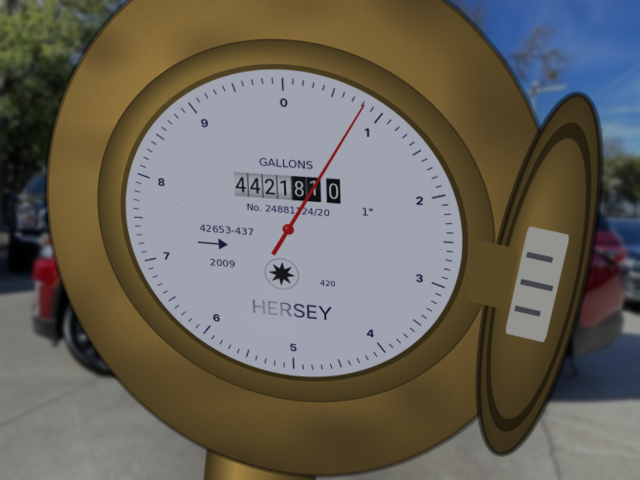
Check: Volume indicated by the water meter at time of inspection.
4421810.8 gal
